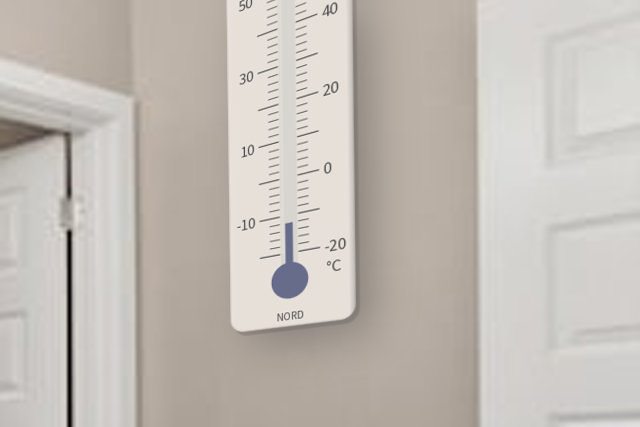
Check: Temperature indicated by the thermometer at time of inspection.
-12 °C
